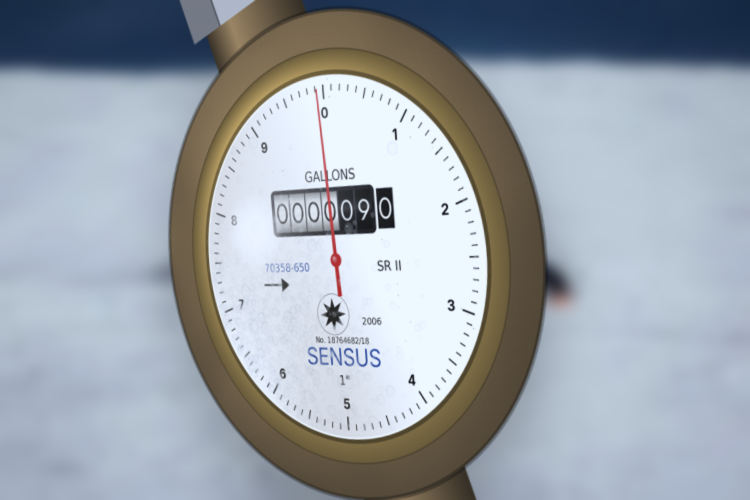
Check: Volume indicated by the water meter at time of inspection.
89.9 gal
